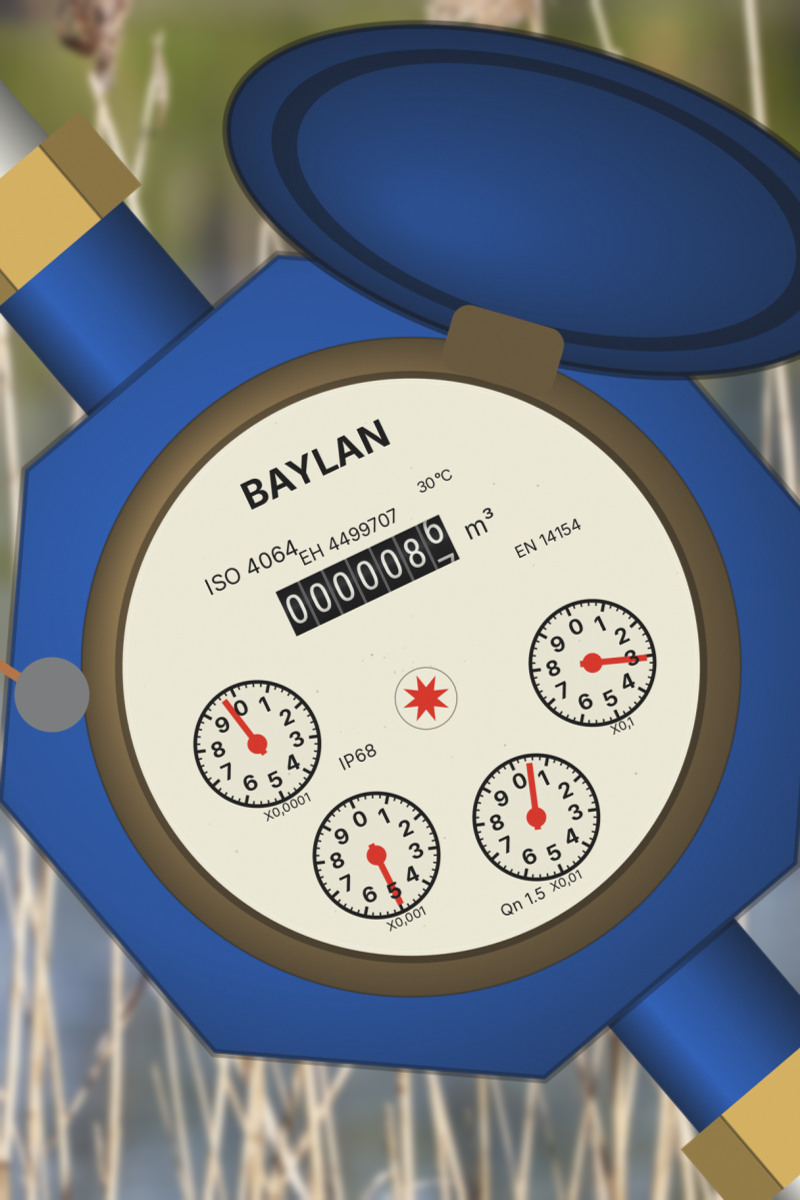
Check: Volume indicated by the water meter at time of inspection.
86.3049 m³
